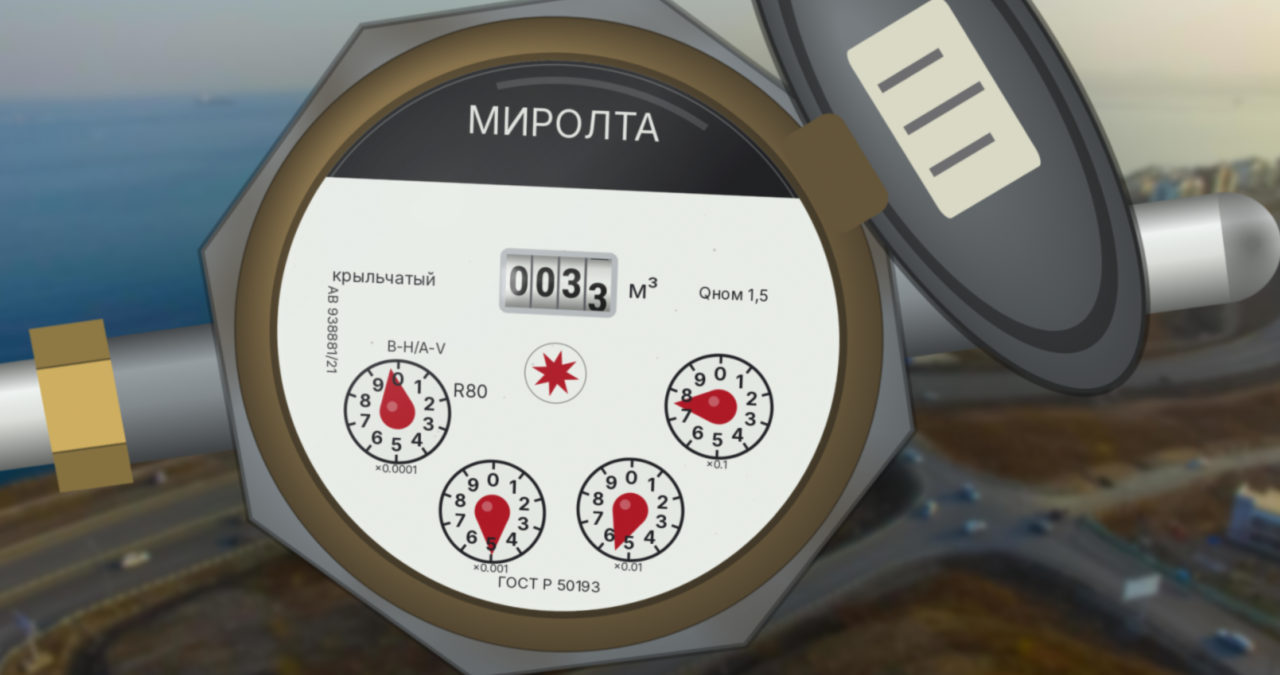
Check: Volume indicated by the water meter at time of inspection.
32.7549 m³
